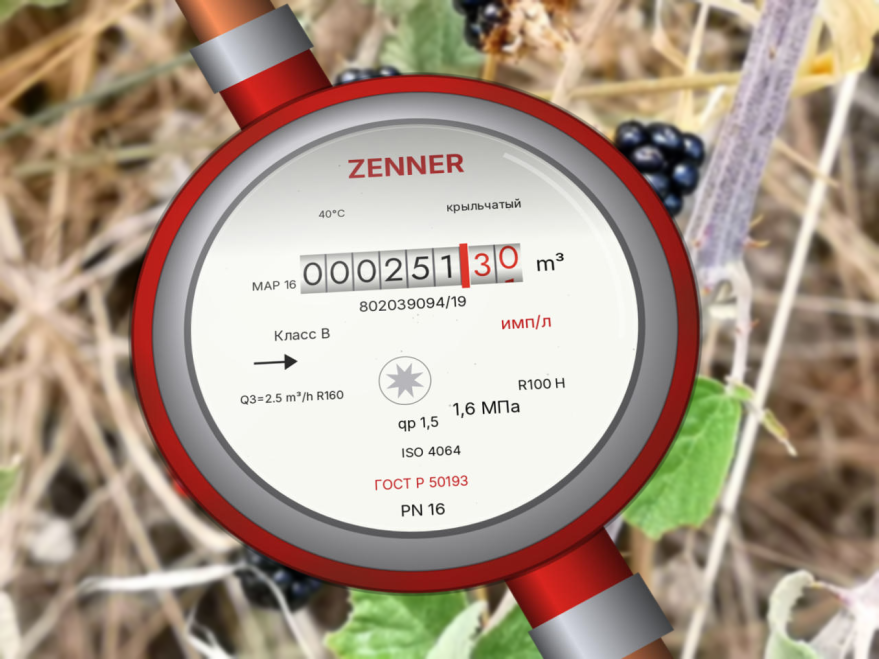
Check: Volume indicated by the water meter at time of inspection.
251.30 m³
